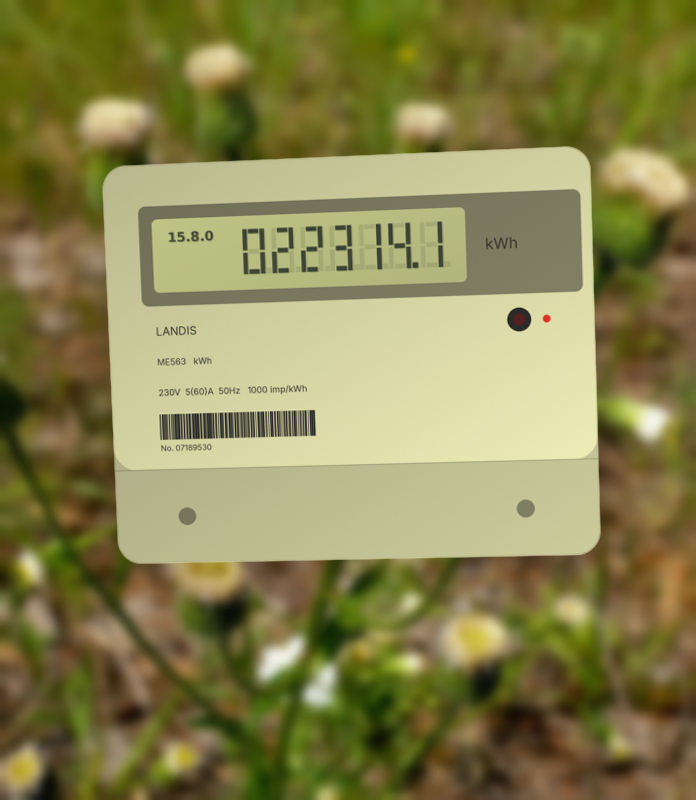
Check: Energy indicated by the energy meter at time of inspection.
22314.1 kWh
